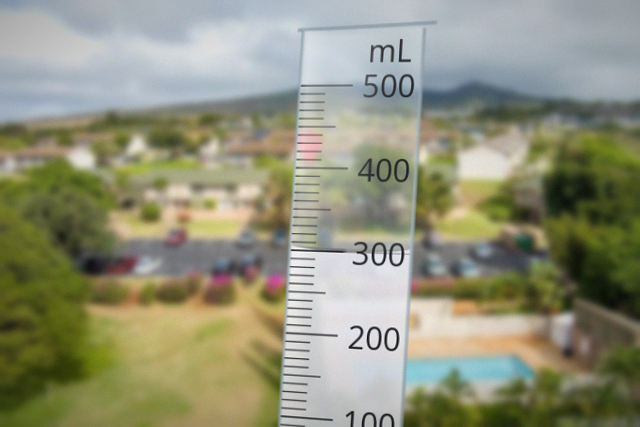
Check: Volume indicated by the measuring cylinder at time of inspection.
300 mL
